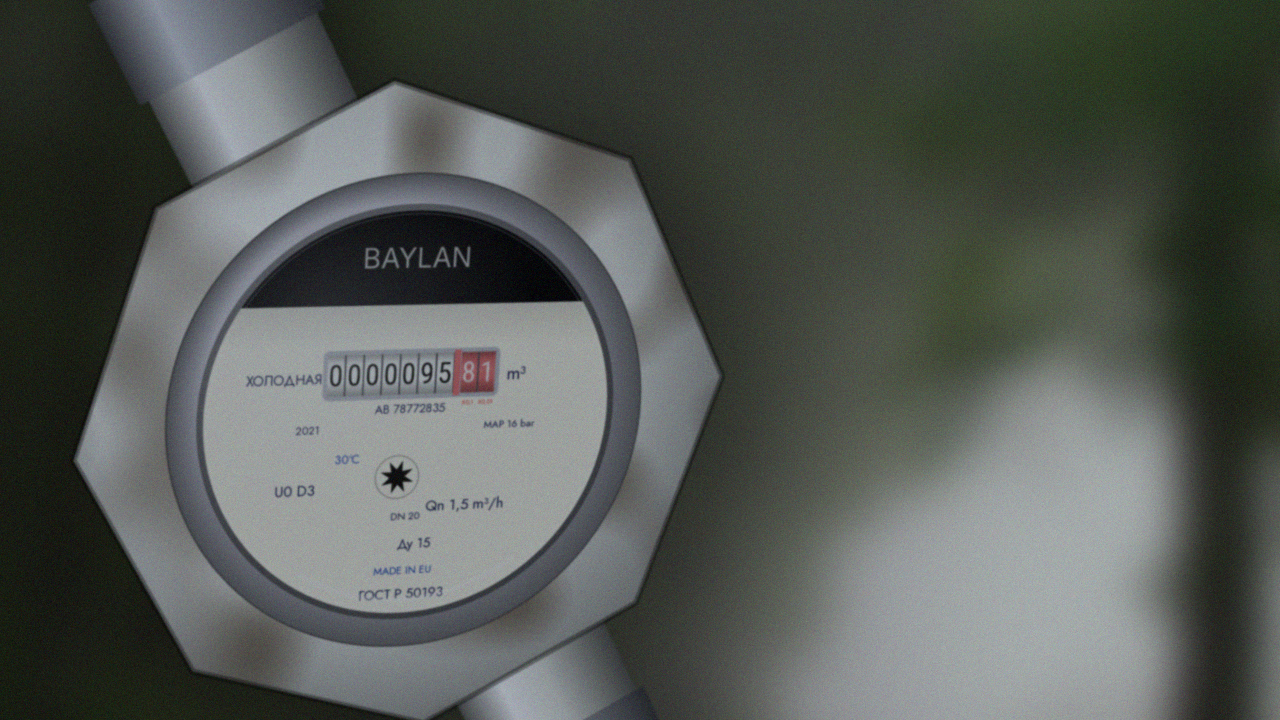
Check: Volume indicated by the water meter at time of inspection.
95.81 m³
